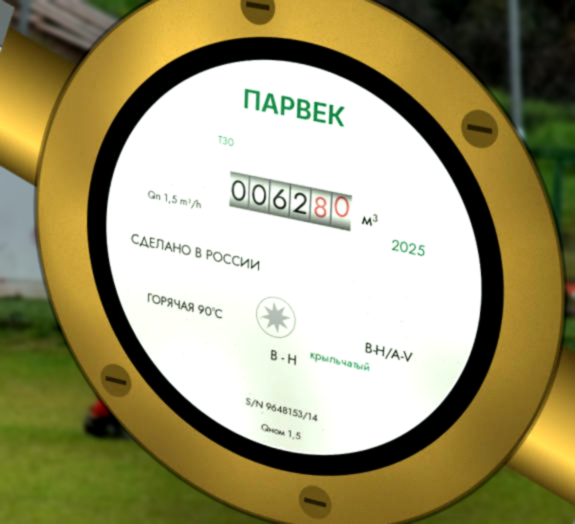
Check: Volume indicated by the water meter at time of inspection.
62.80 m³
